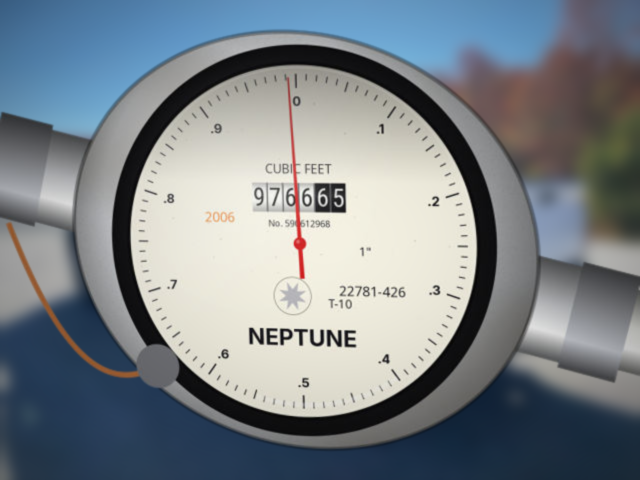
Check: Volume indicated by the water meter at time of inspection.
976664.99 ft³
